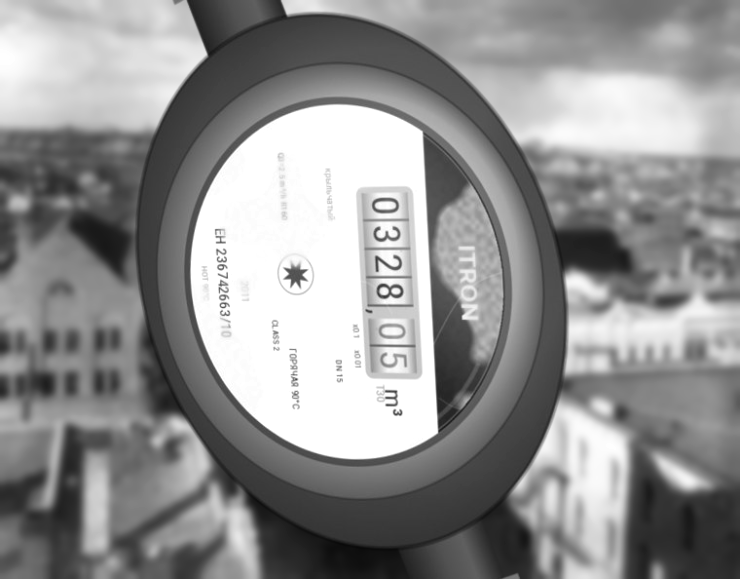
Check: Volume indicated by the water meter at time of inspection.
328.05 m³
